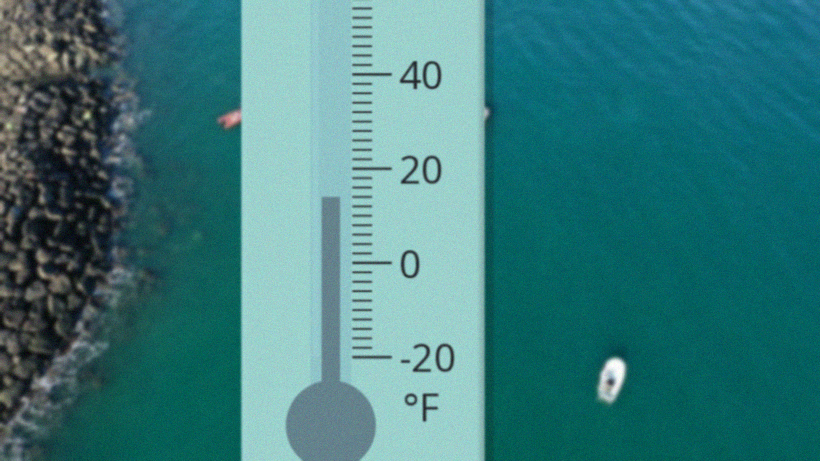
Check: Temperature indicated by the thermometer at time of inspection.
14 °F
